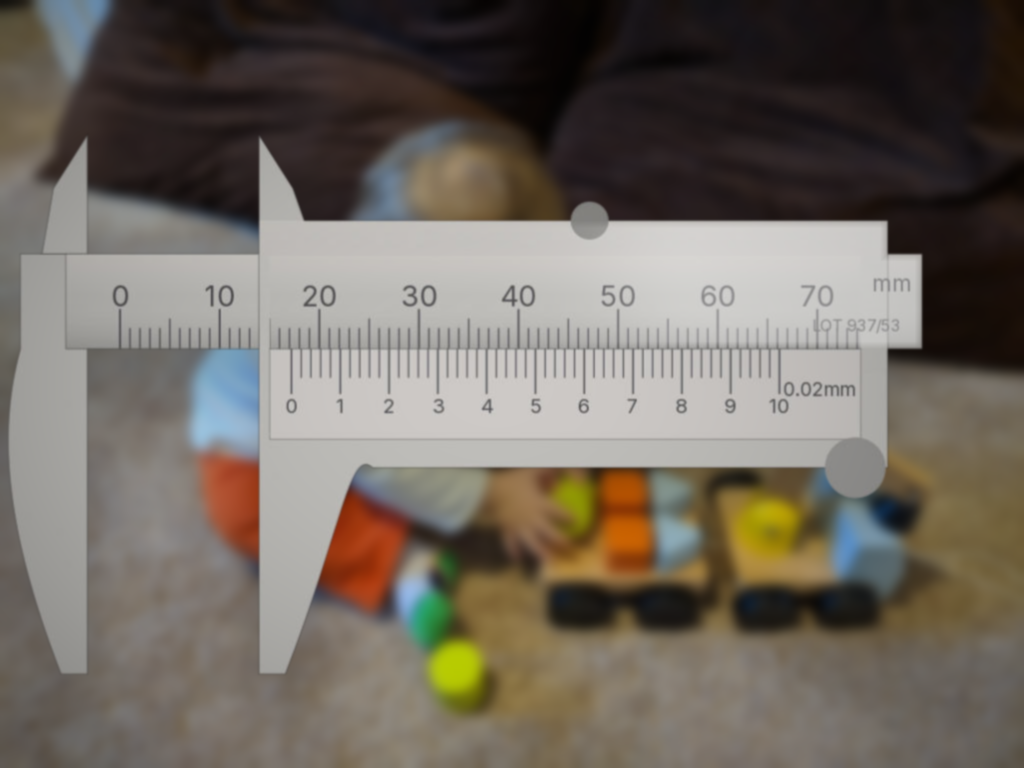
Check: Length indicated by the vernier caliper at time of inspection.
17.2 mm
